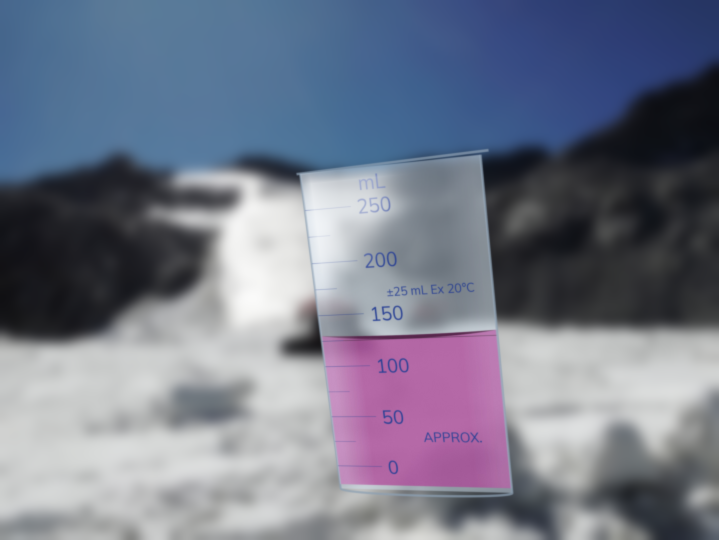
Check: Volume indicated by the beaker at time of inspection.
125 mL
